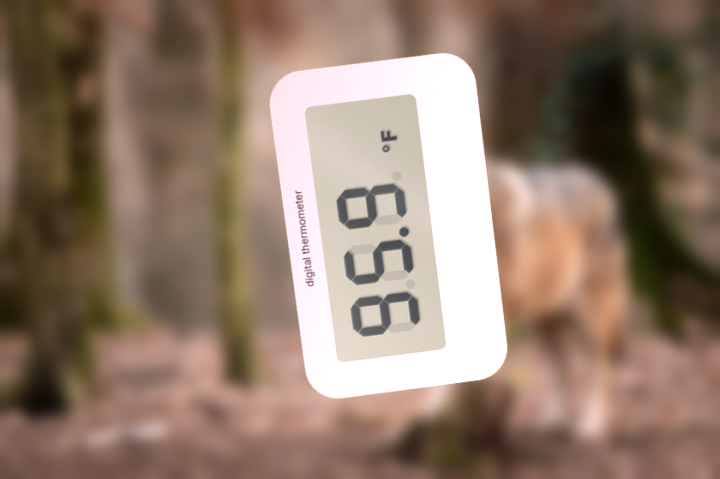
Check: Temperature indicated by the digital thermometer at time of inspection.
95.9 °F
